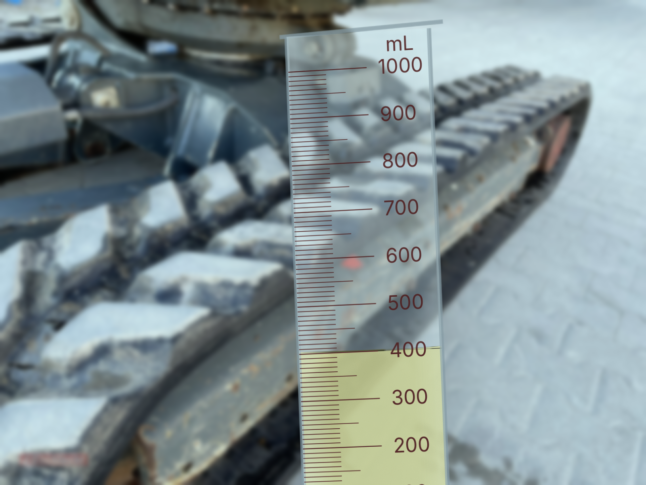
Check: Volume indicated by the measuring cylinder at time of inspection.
400 mL
